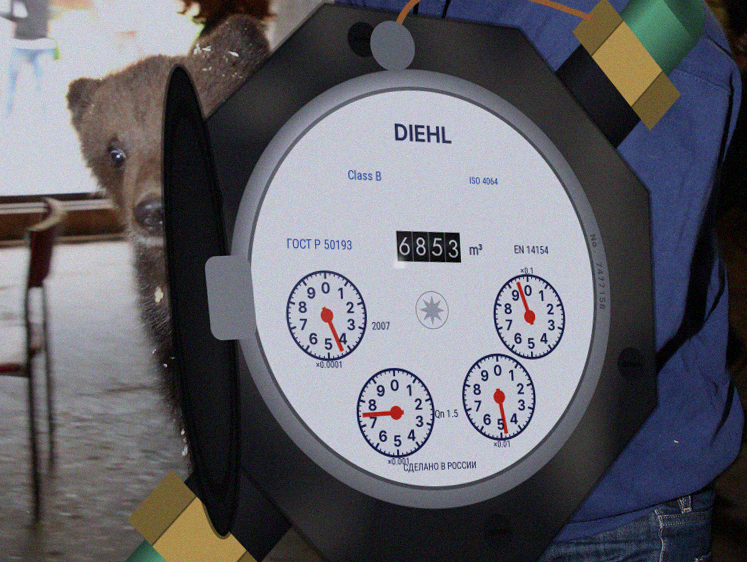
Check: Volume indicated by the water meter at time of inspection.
6852.9474 m³
